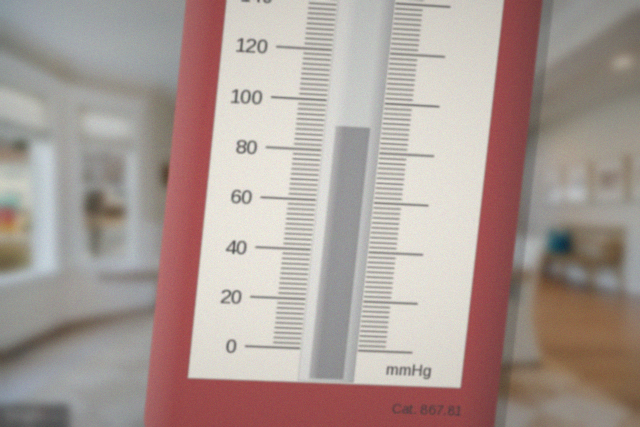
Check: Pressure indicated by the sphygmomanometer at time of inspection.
90 mmHg
